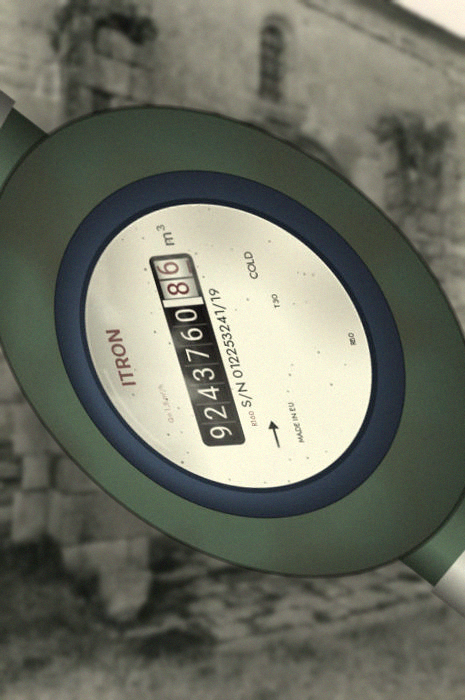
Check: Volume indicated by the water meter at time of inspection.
9243760.86 m³
